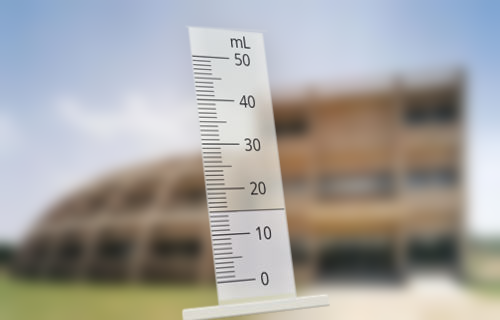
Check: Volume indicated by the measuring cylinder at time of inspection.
15 mL
